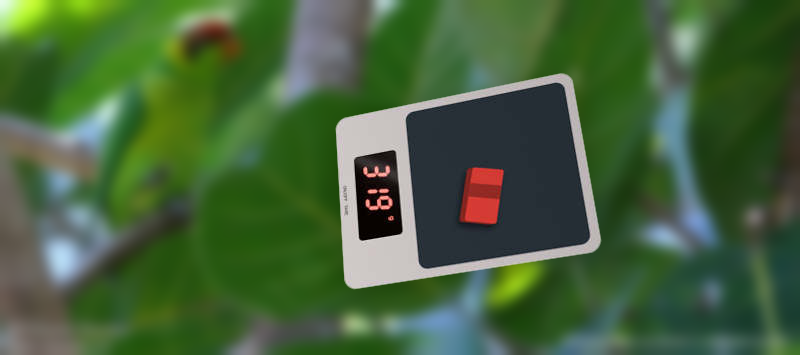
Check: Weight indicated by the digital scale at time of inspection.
319 g
